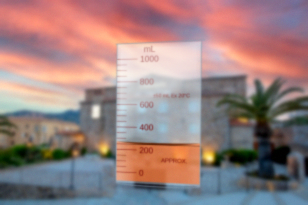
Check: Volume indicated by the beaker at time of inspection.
250 mL
